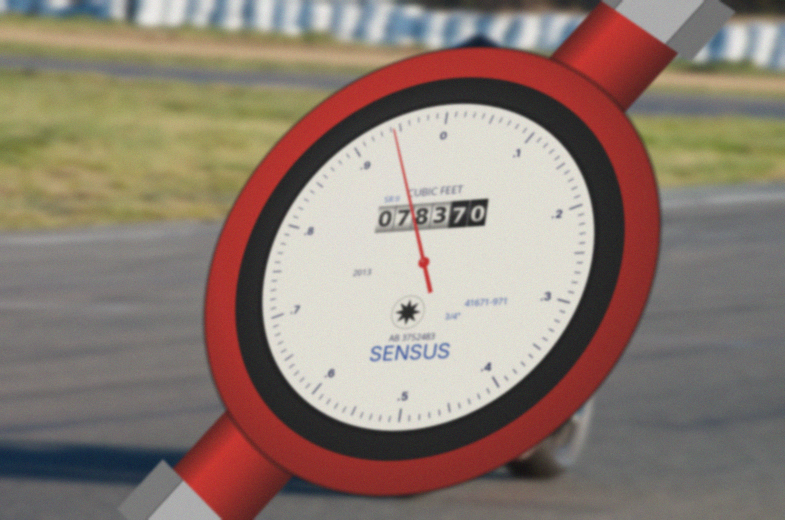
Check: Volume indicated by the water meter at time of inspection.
78369.94 ft³
